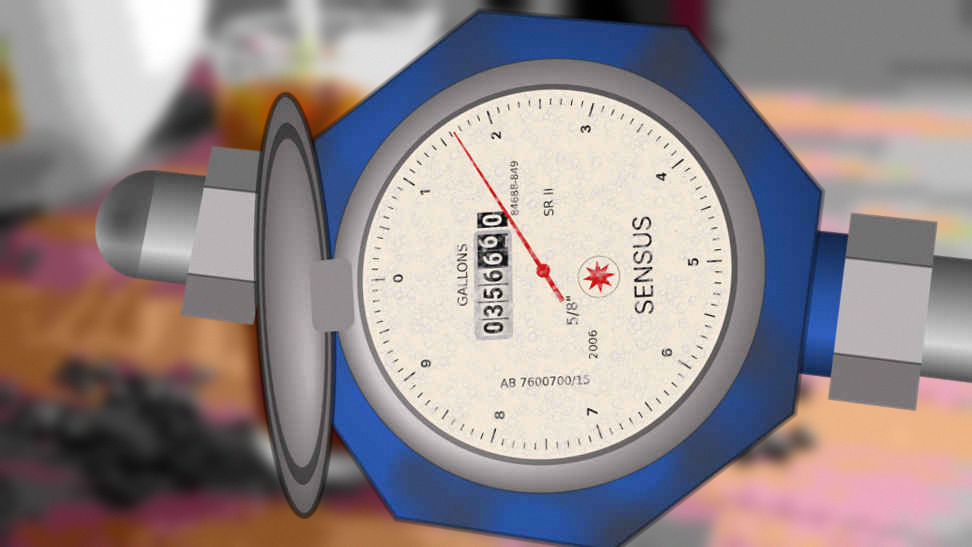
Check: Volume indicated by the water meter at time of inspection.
356661.6 gal
